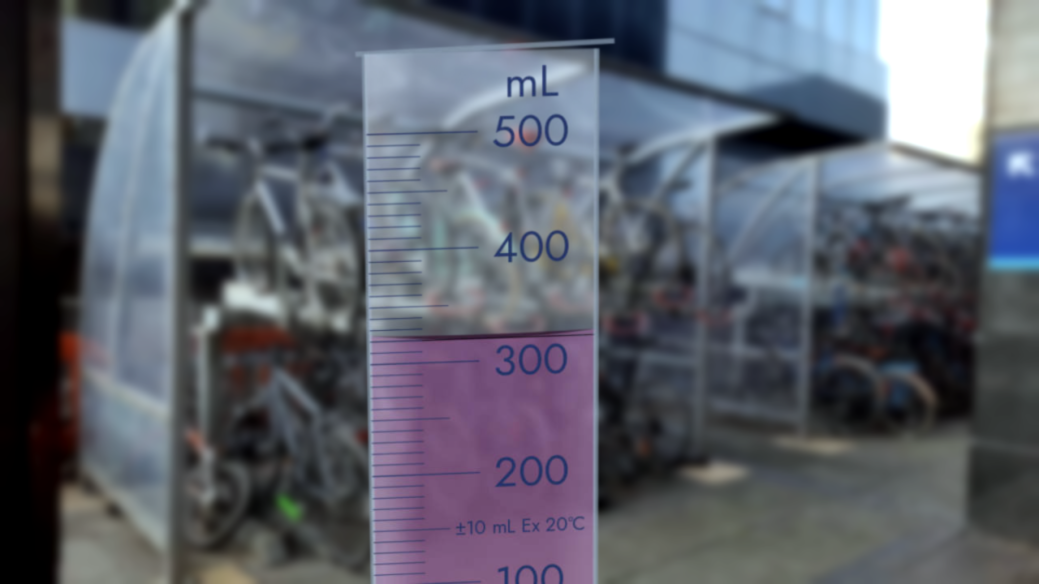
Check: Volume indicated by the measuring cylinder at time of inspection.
320 mL
